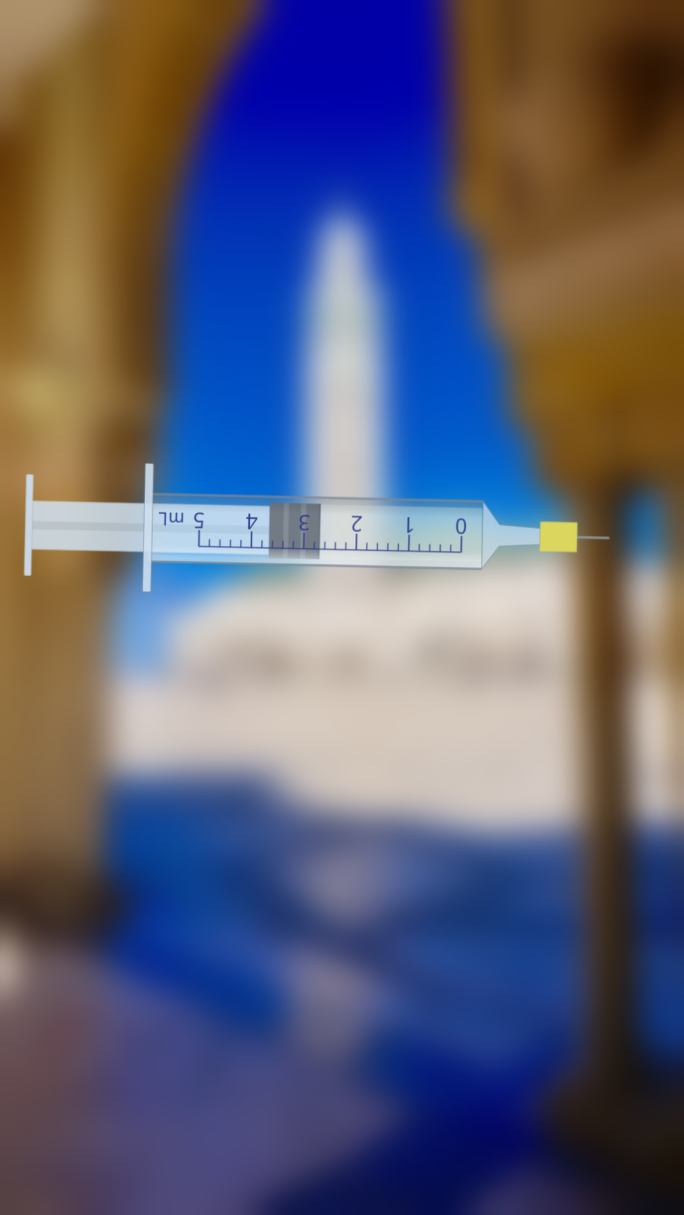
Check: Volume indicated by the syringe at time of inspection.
2.7 mL
